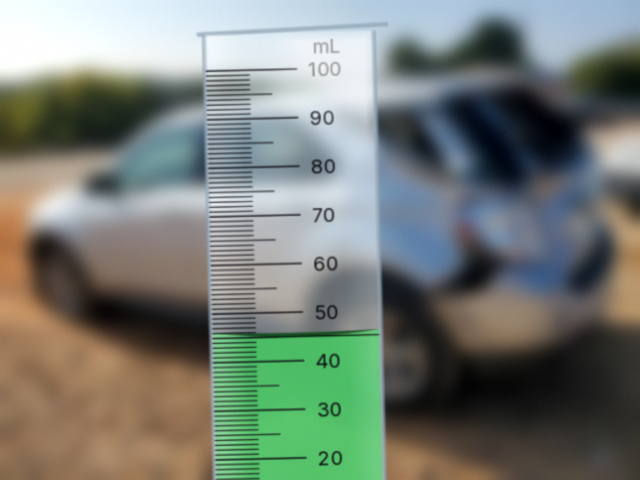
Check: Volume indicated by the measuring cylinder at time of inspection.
45 mL
